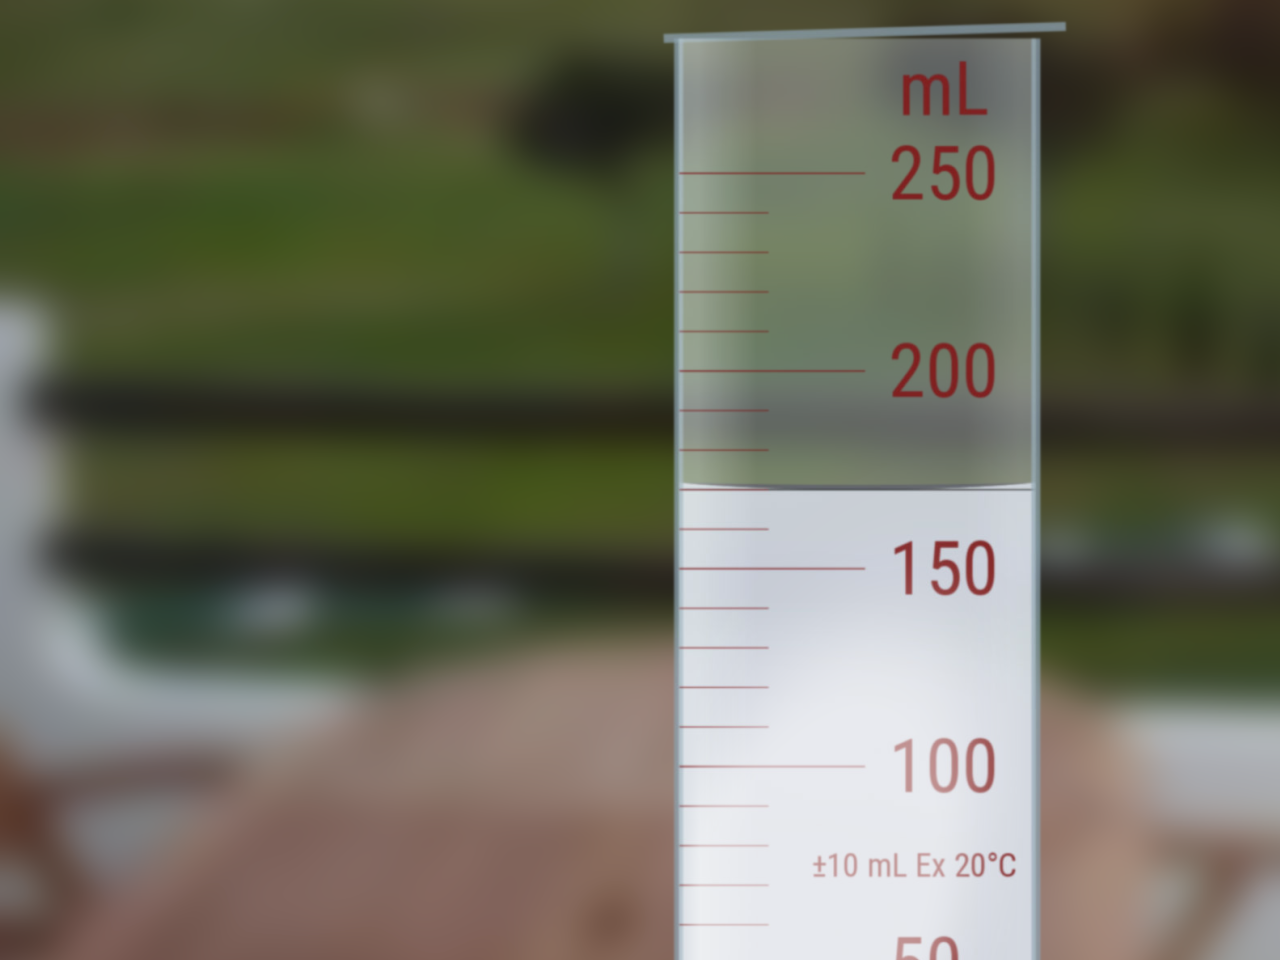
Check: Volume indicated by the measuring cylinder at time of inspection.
170 mL
